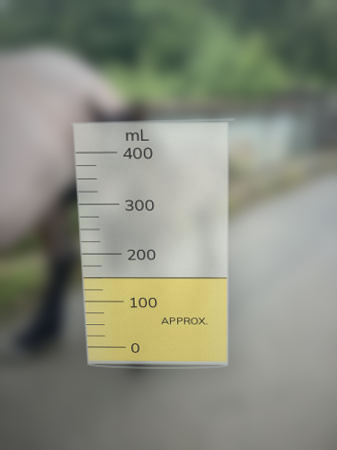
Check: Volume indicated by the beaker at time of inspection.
150 mL
